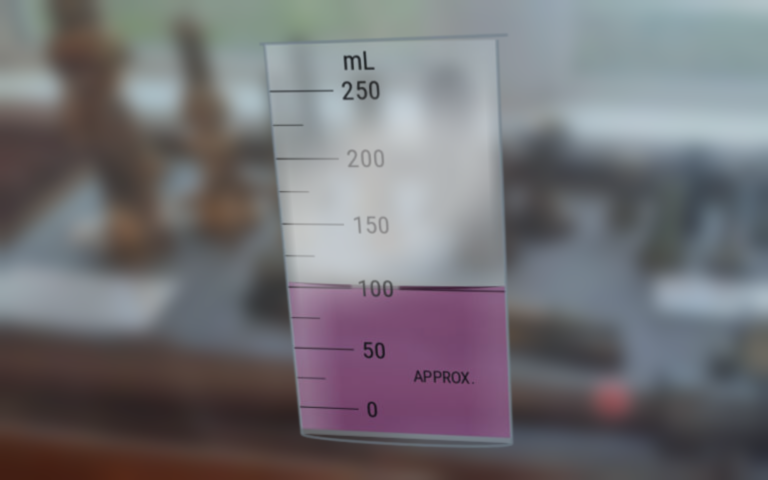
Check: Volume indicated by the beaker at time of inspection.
100 mL
